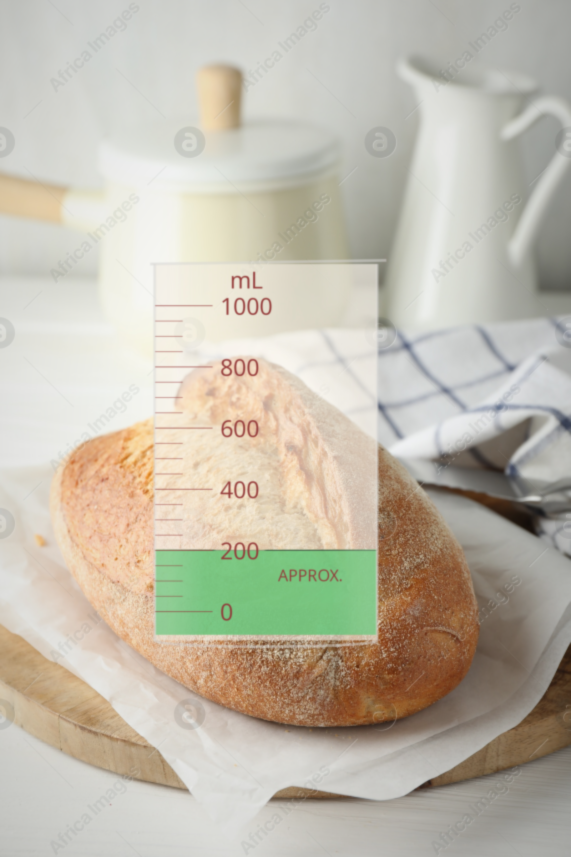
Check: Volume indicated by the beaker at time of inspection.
200 mL
